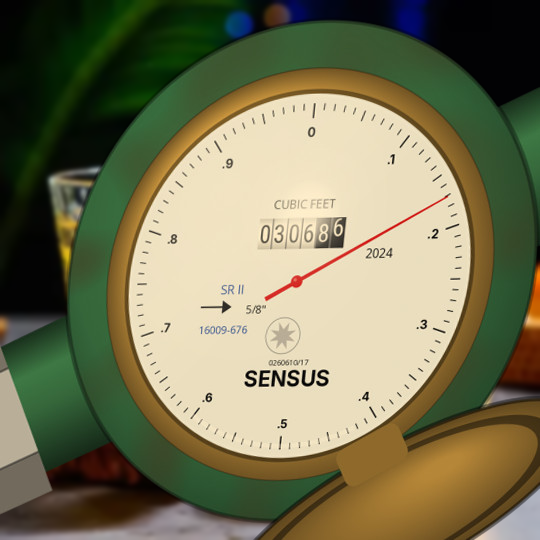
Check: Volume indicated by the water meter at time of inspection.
30686.17 ft³
